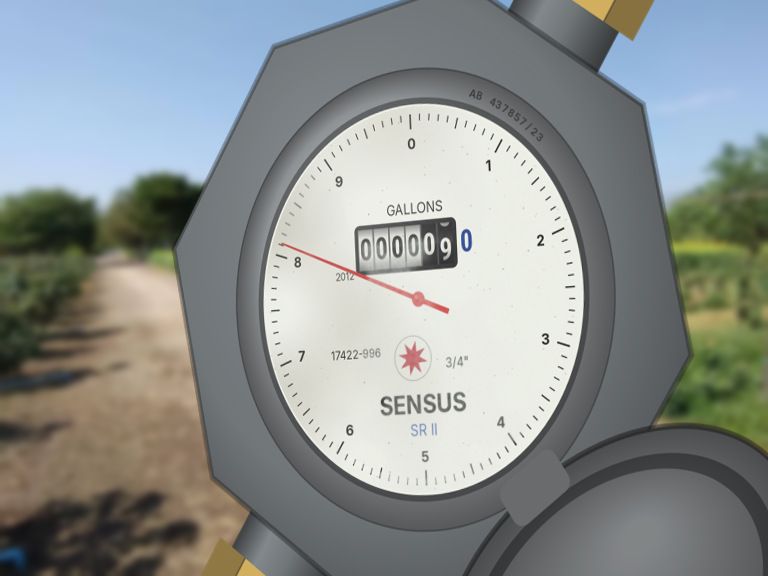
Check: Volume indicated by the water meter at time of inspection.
88.1 gal
